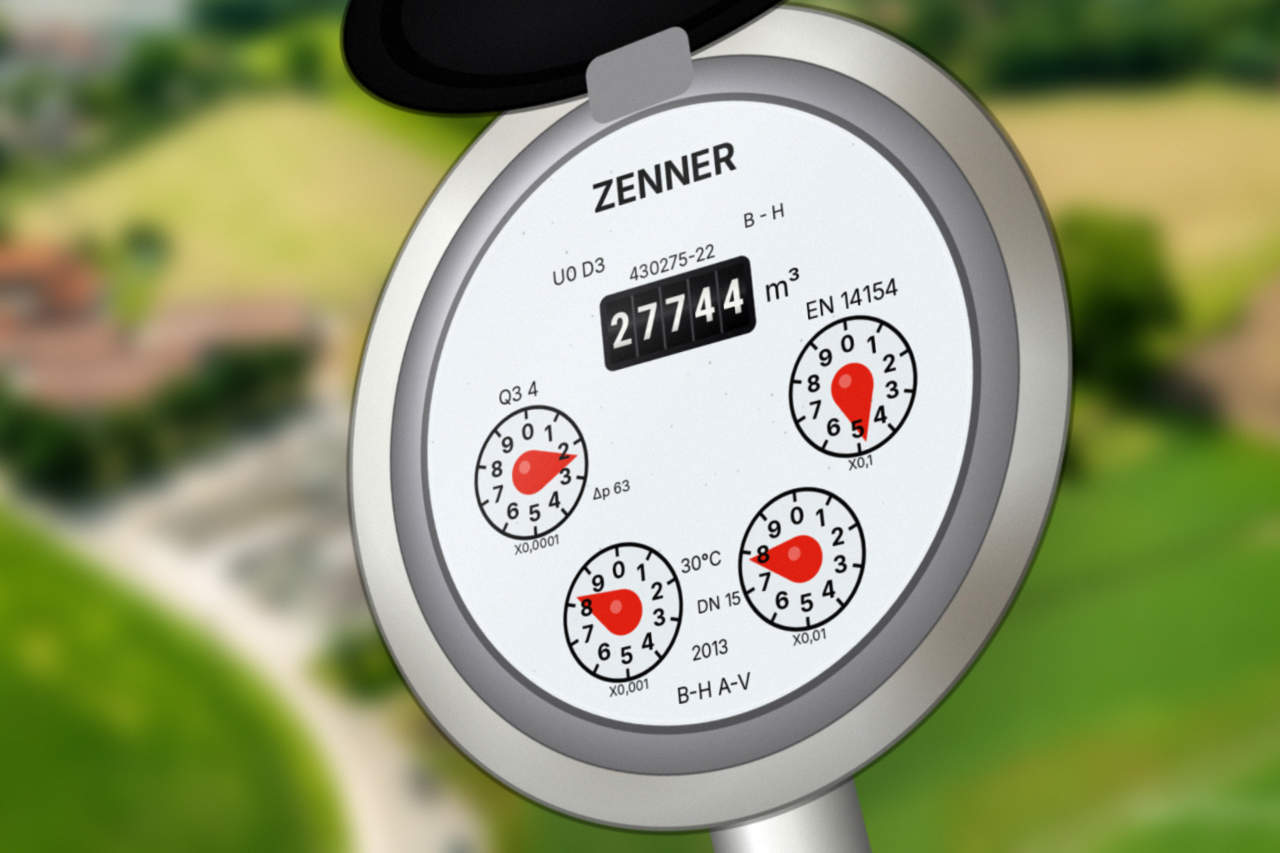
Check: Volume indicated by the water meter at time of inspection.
27744.4782 m³
